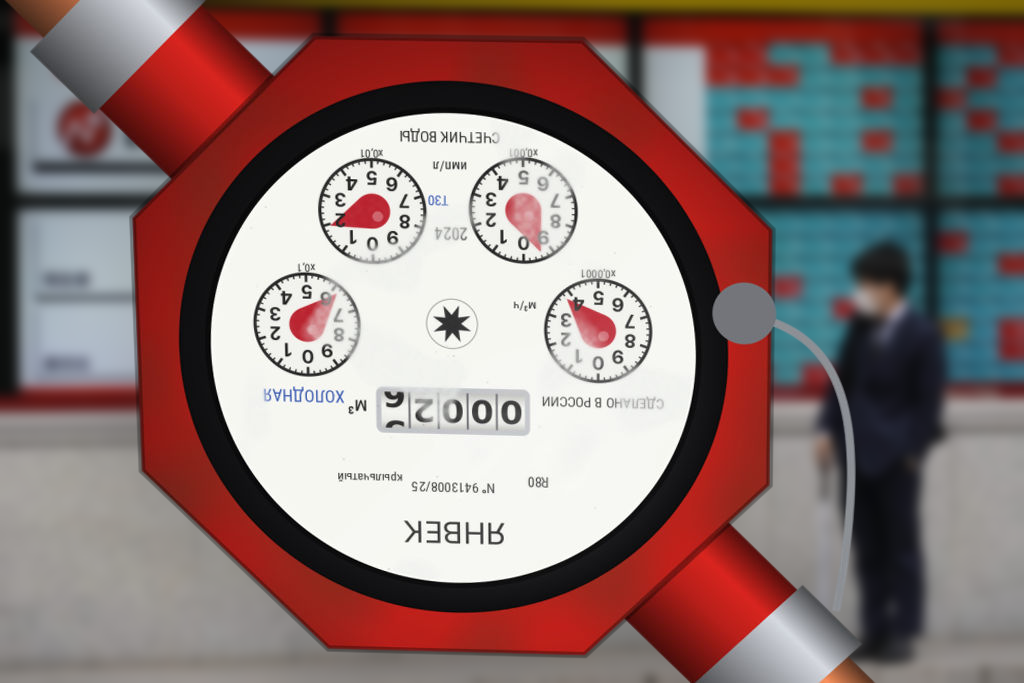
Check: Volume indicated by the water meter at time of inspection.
25.6193 m³
